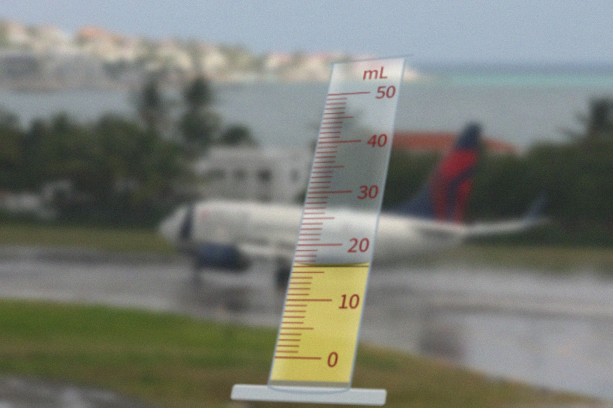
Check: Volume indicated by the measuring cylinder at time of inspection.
16 mL
